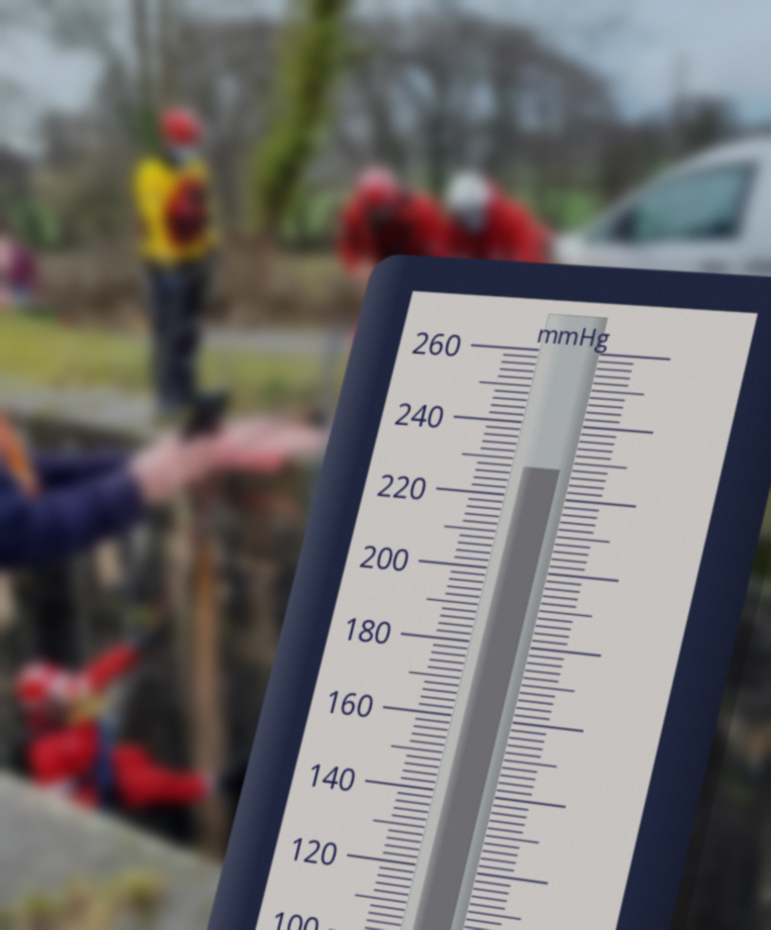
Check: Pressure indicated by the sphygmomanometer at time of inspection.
228 mmHg
